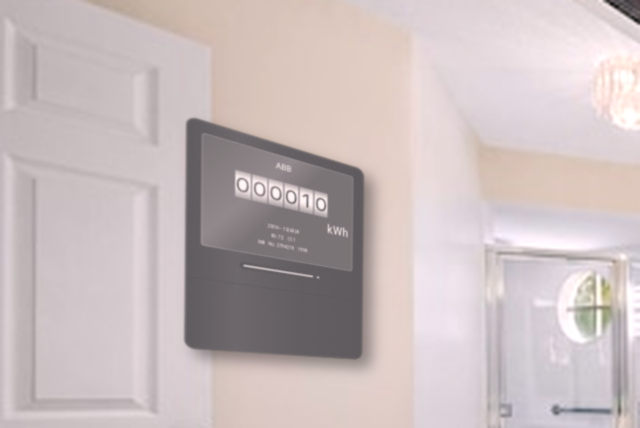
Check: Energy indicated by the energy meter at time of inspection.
10 kWh
